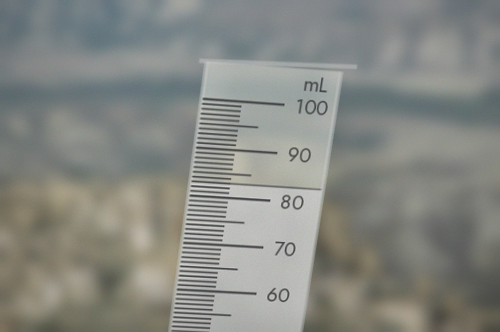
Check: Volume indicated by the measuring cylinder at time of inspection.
83 mL
